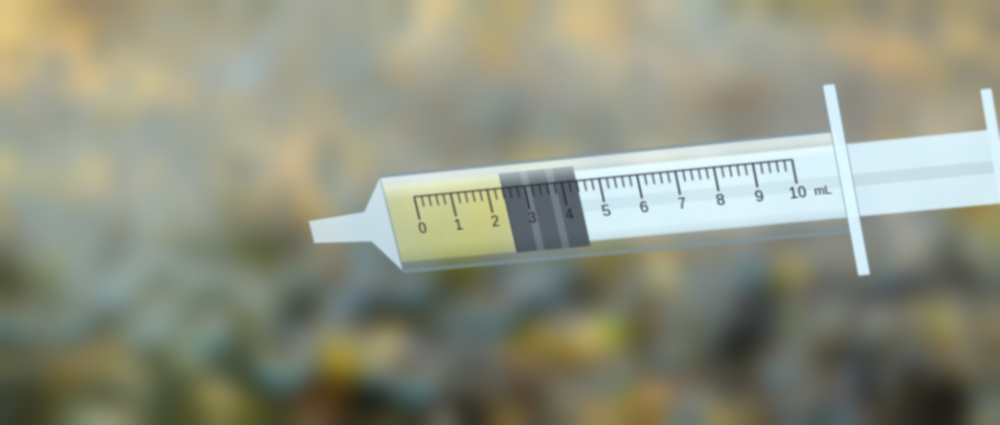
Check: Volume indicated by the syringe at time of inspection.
2.4 mL
